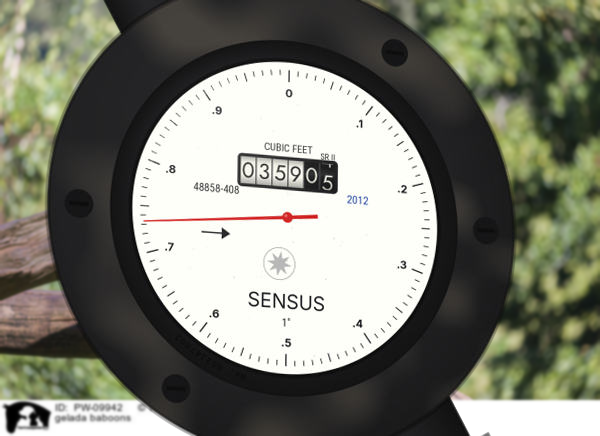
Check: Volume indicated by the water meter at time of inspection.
35904.73 ft³
